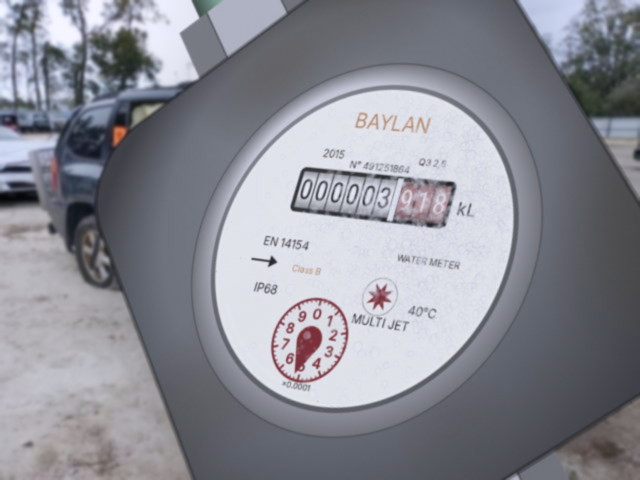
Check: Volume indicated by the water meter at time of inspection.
3.9185 kL
